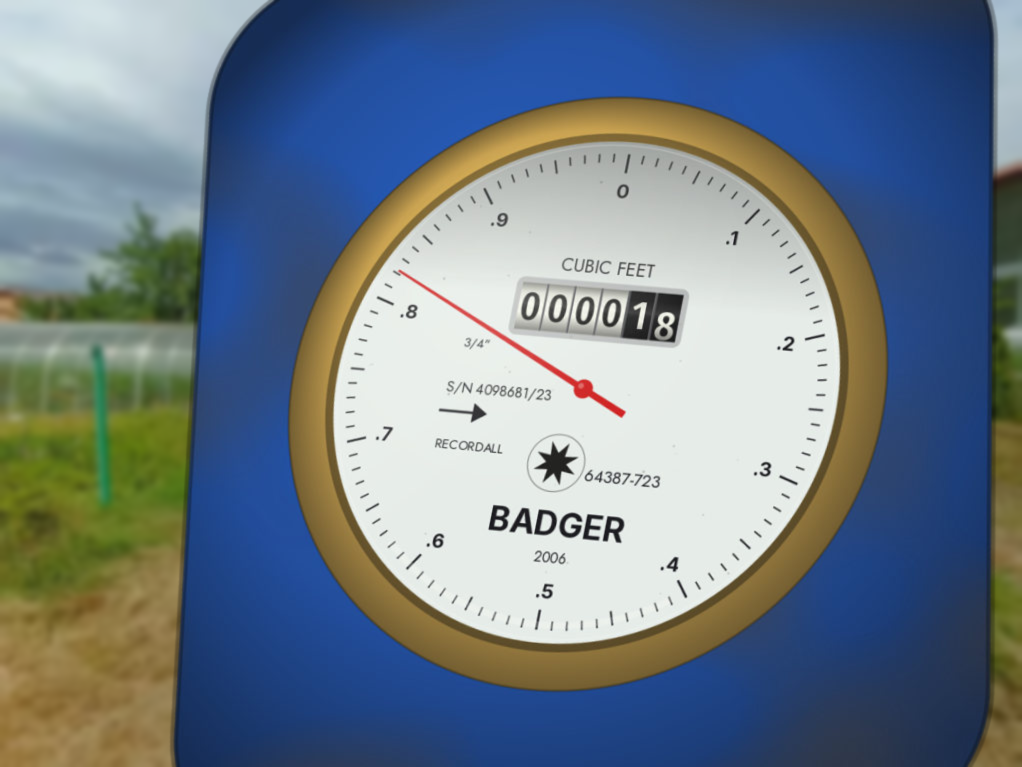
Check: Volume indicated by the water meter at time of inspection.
17.82 ft³
